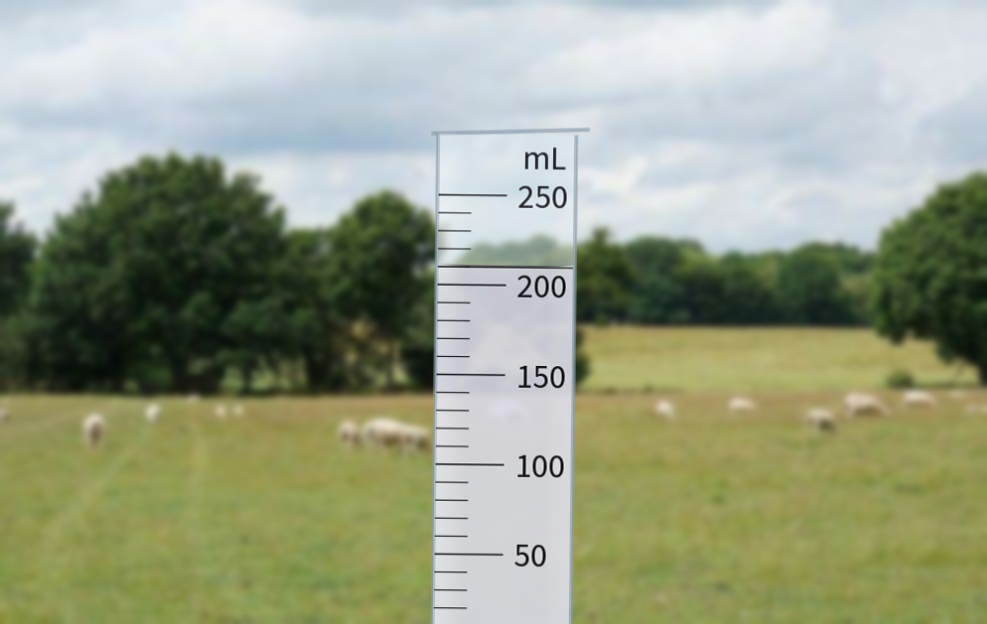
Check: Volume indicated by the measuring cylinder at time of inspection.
210 mL
